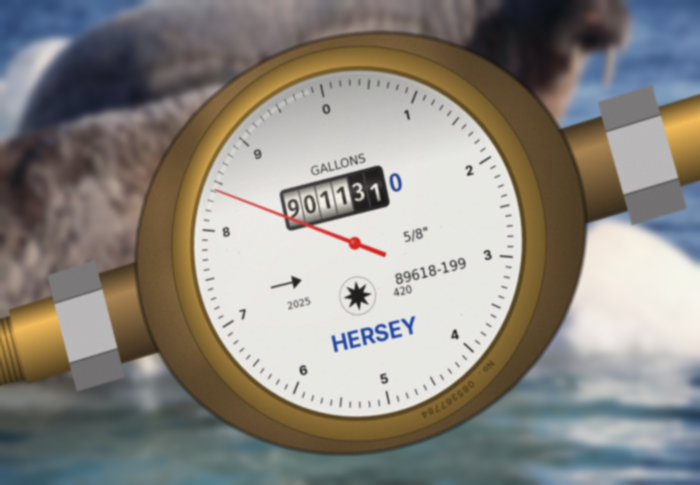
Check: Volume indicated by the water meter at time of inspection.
9011308.4 gal
